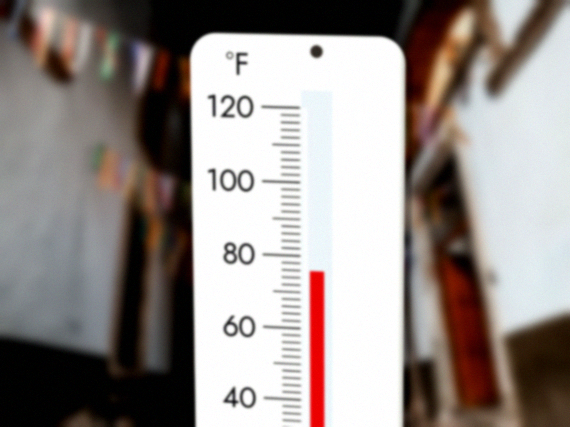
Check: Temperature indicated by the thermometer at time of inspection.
76 °F
